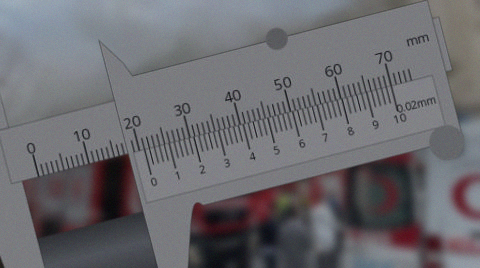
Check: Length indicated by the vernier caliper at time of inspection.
21.0 mm
